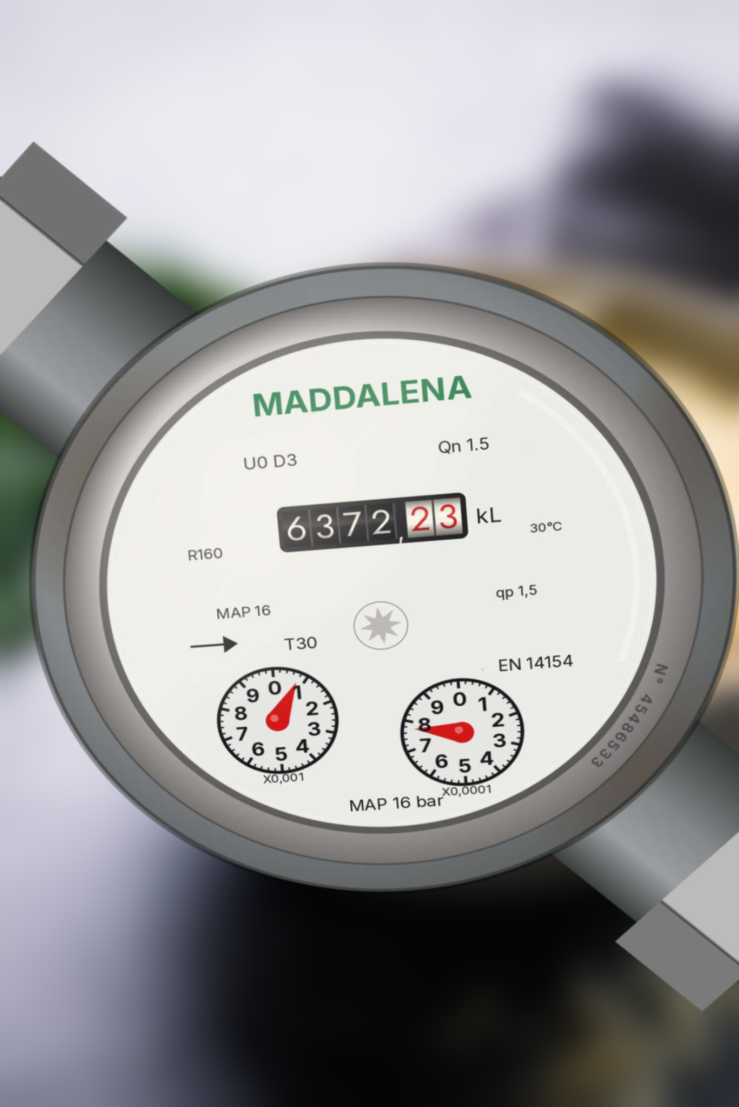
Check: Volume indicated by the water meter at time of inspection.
6372.2307 kL
